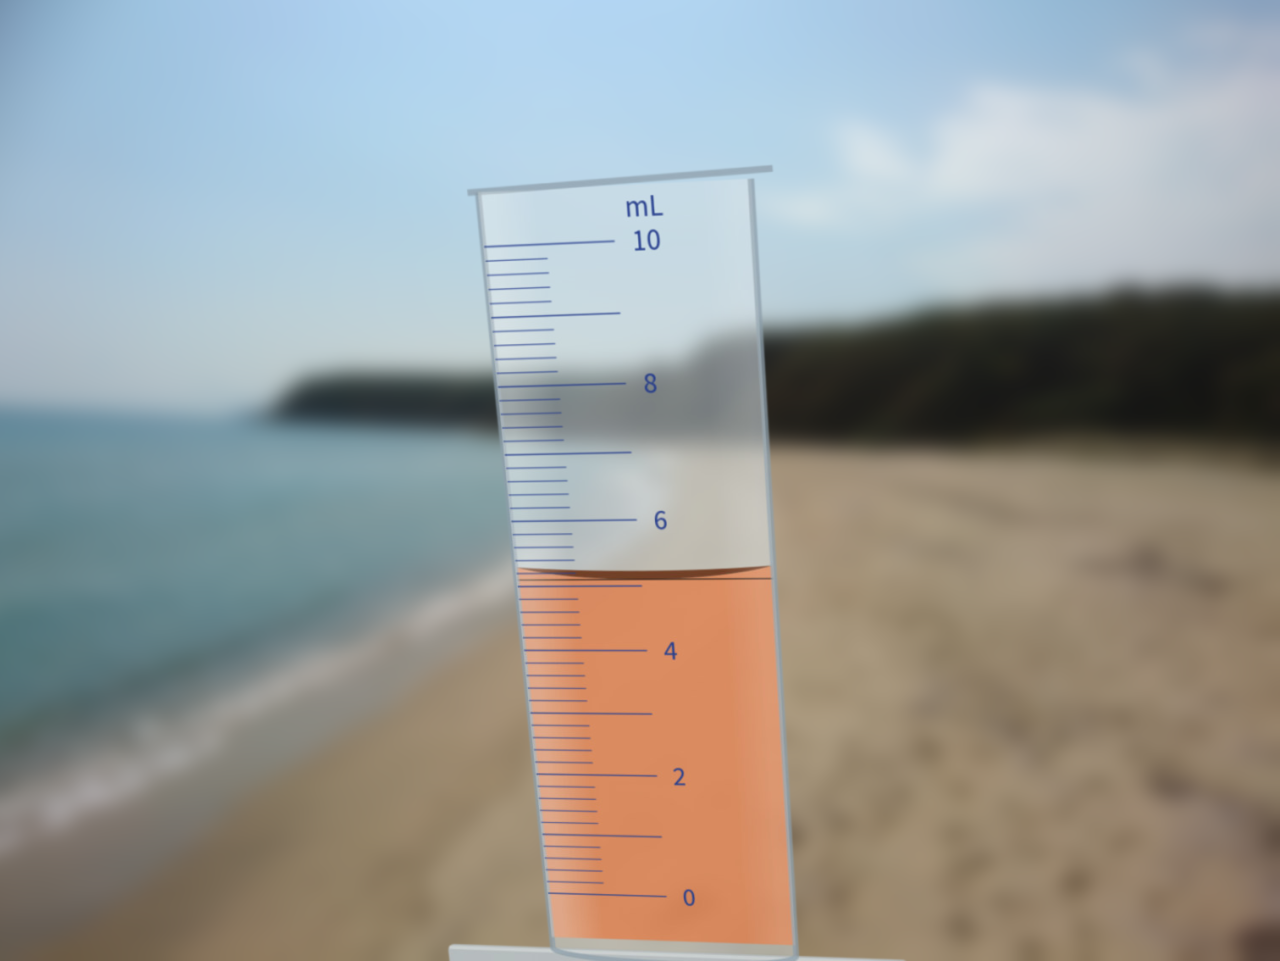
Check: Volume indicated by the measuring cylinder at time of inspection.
5.1 mL
